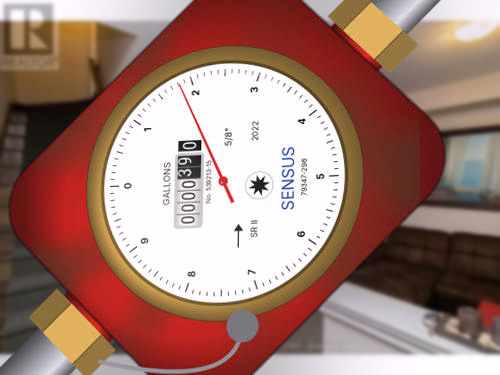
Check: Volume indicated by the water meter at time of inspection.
391.8 gal
